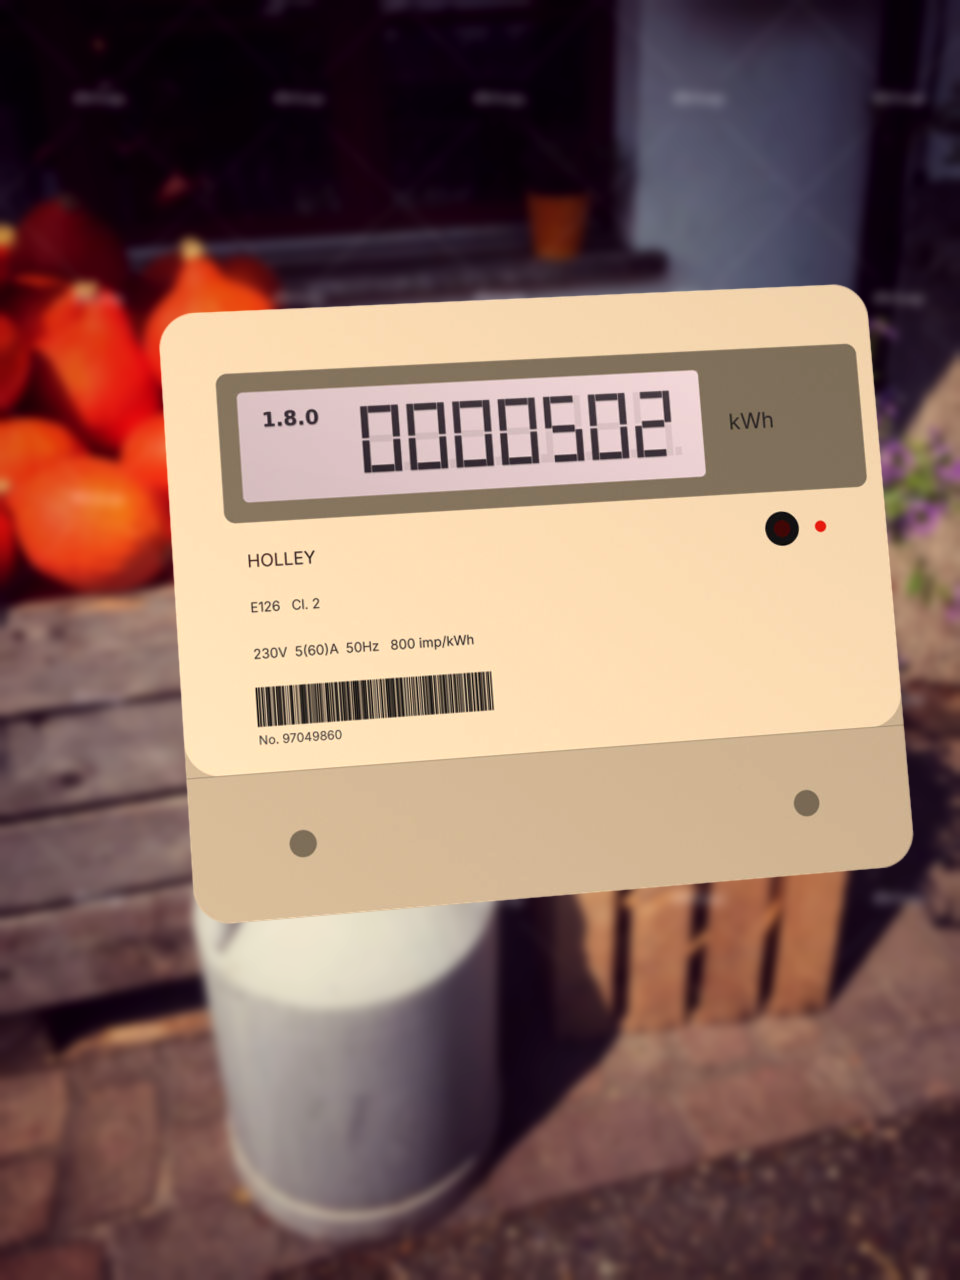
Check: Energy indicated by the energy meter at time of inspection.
502 kWh
